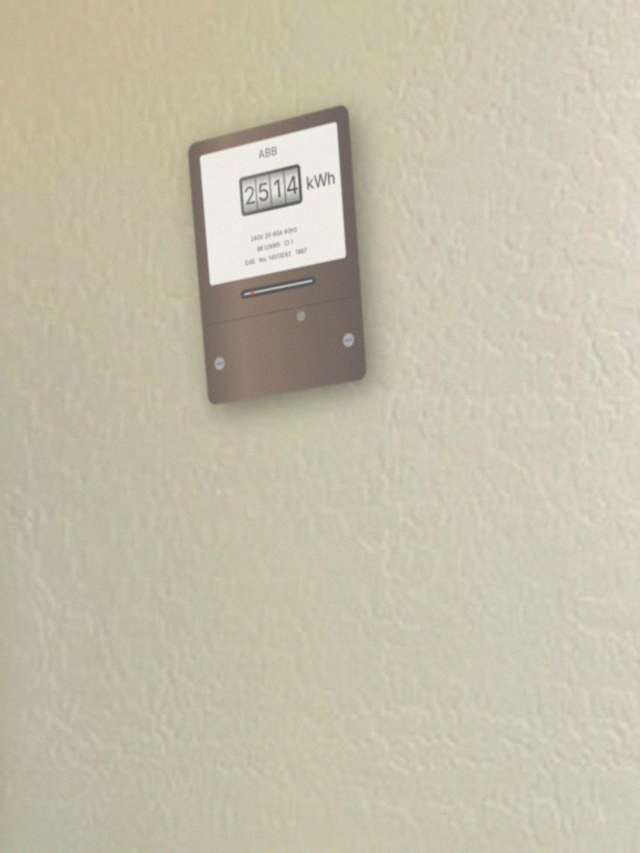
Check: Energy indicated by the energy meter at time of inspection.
2514 kWh
